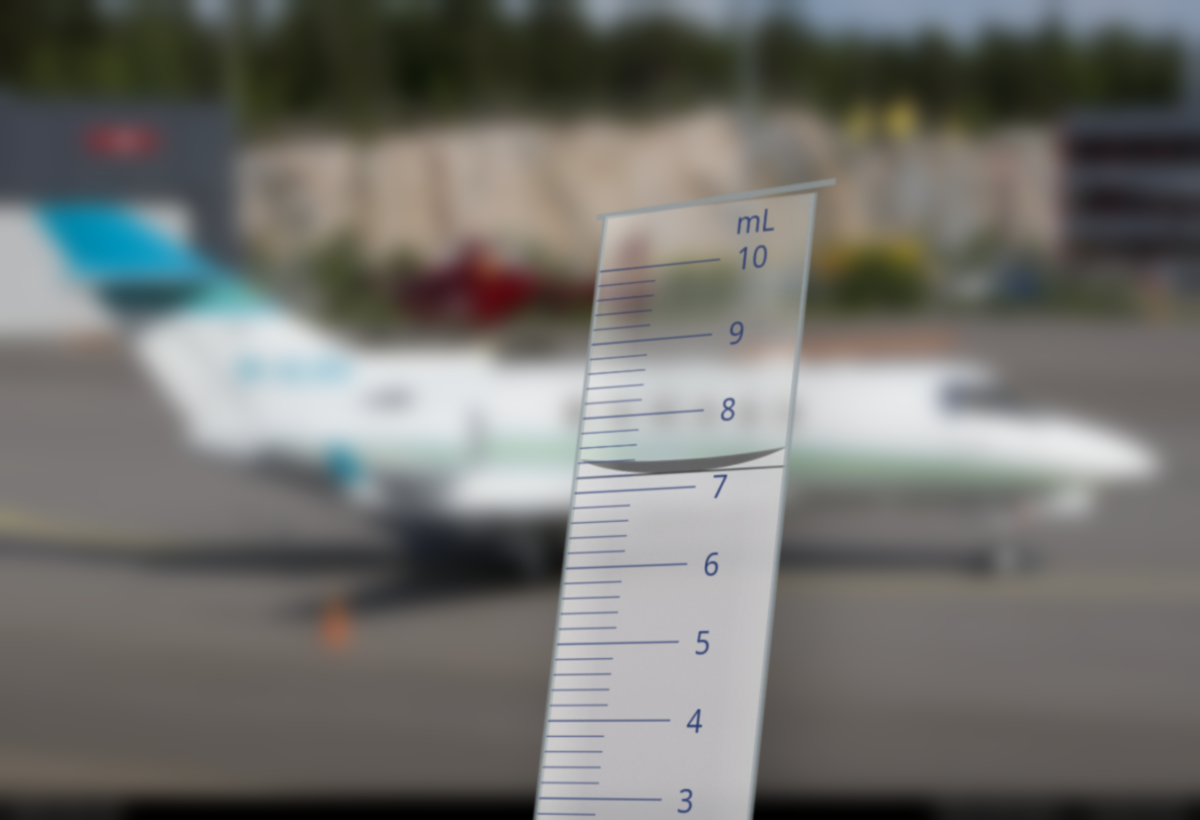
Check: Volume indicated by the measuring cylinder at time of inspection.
7.2 mL
